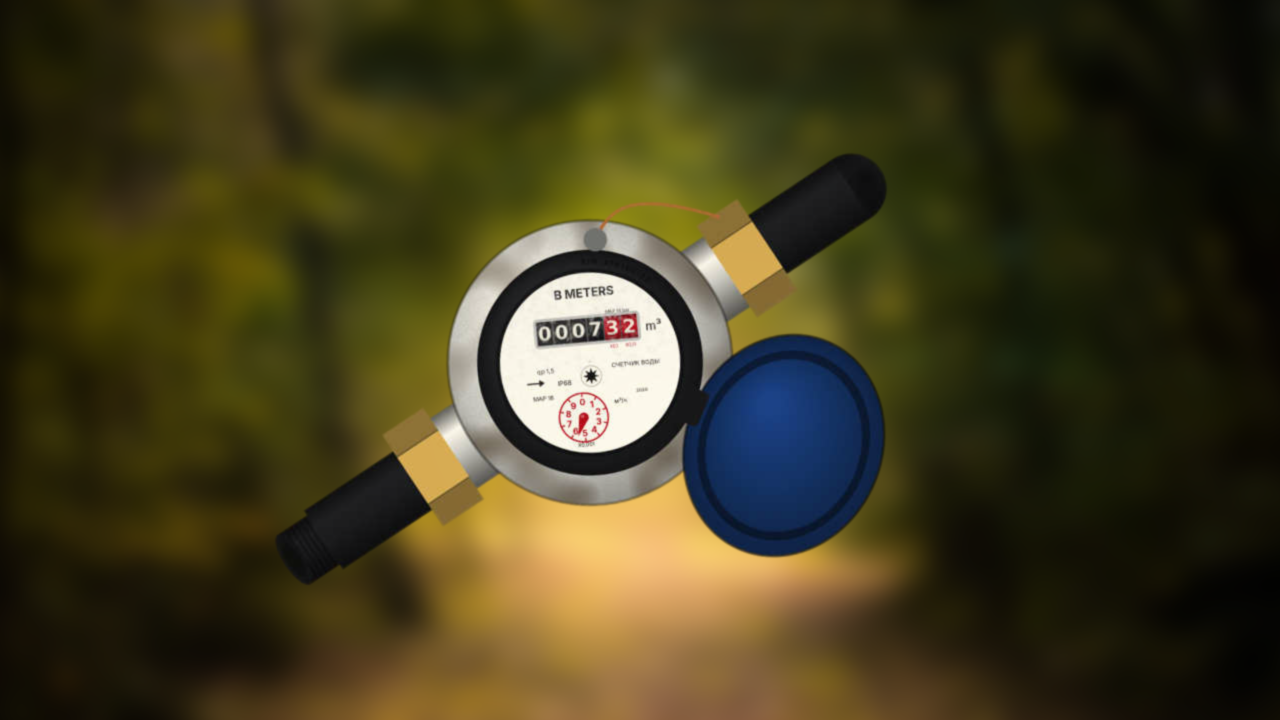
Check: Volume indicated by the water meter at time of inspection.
7.325 m³
